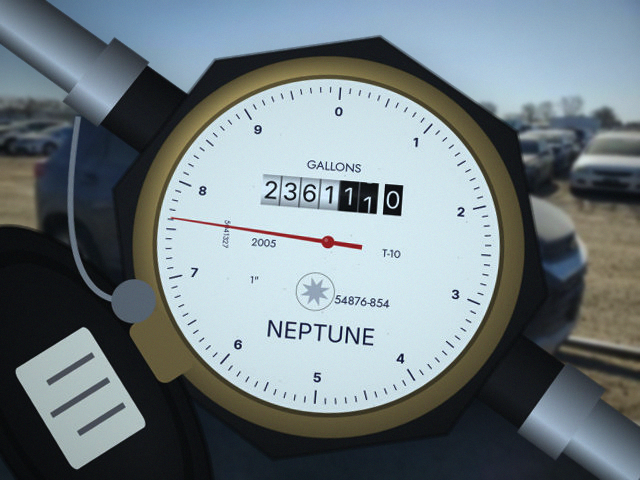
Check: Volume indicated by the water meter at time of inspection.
2361107.6 gal
